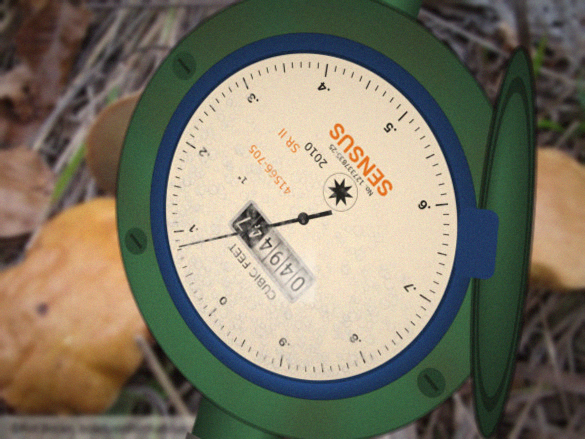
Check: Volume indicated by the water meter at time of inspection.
49447.08 ft³
